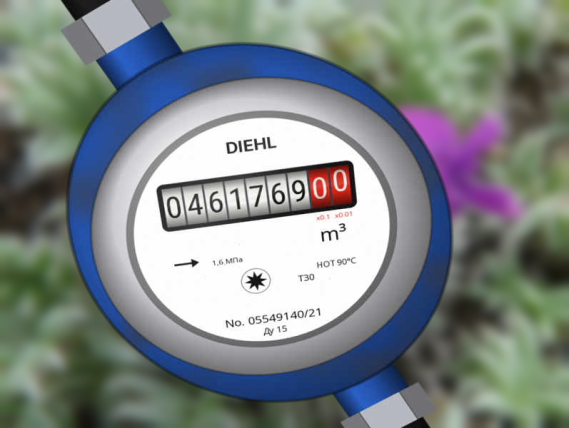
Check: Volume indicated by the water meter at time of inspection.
461769.00 m³
